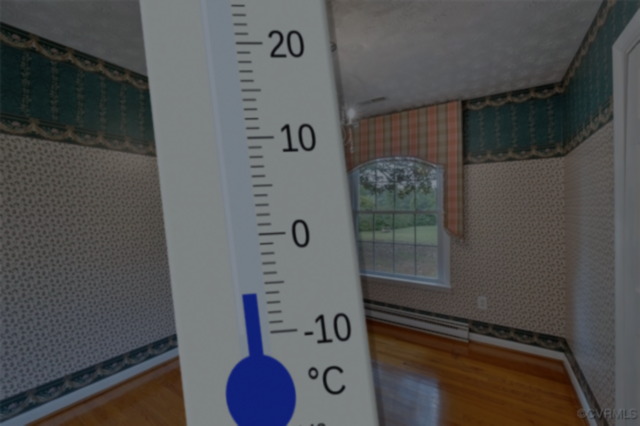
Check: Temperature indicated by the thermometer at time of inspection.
-6 °C
